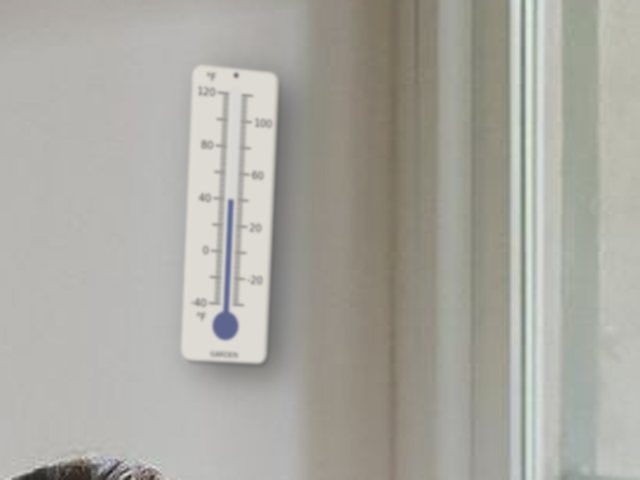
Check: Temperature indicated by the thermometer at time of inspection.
40 °F
